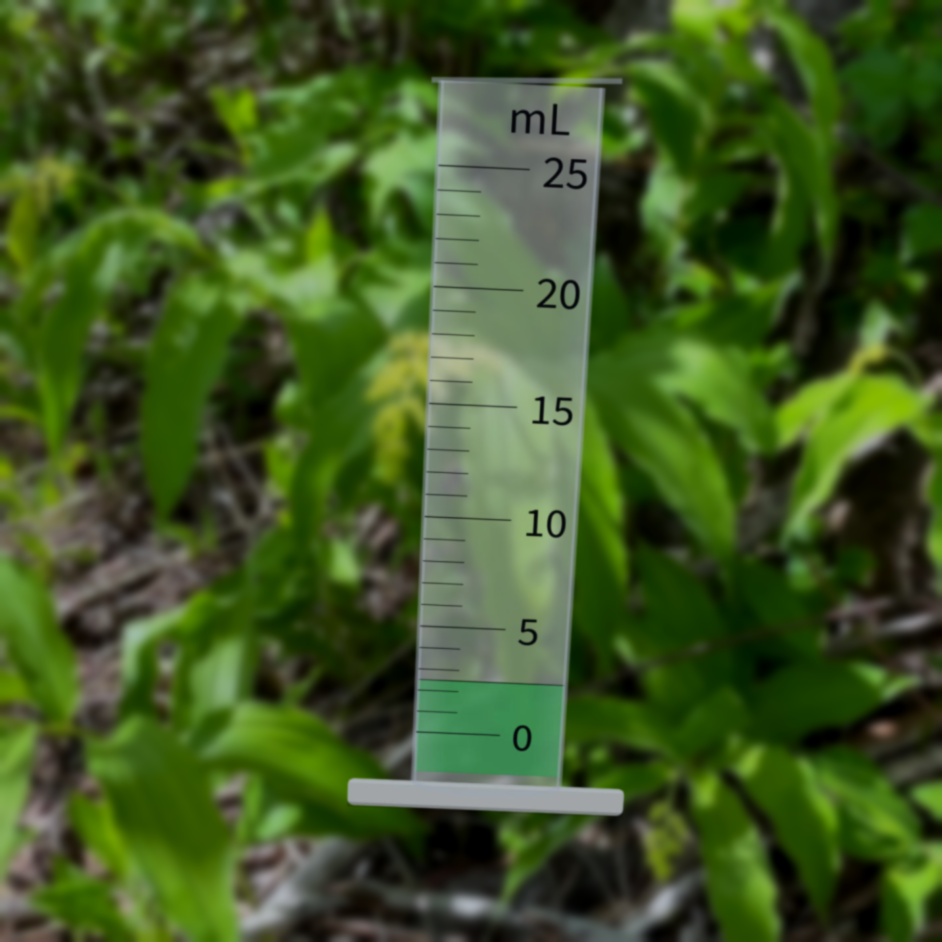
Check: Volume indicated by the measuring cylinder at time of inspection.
2.5 mL
